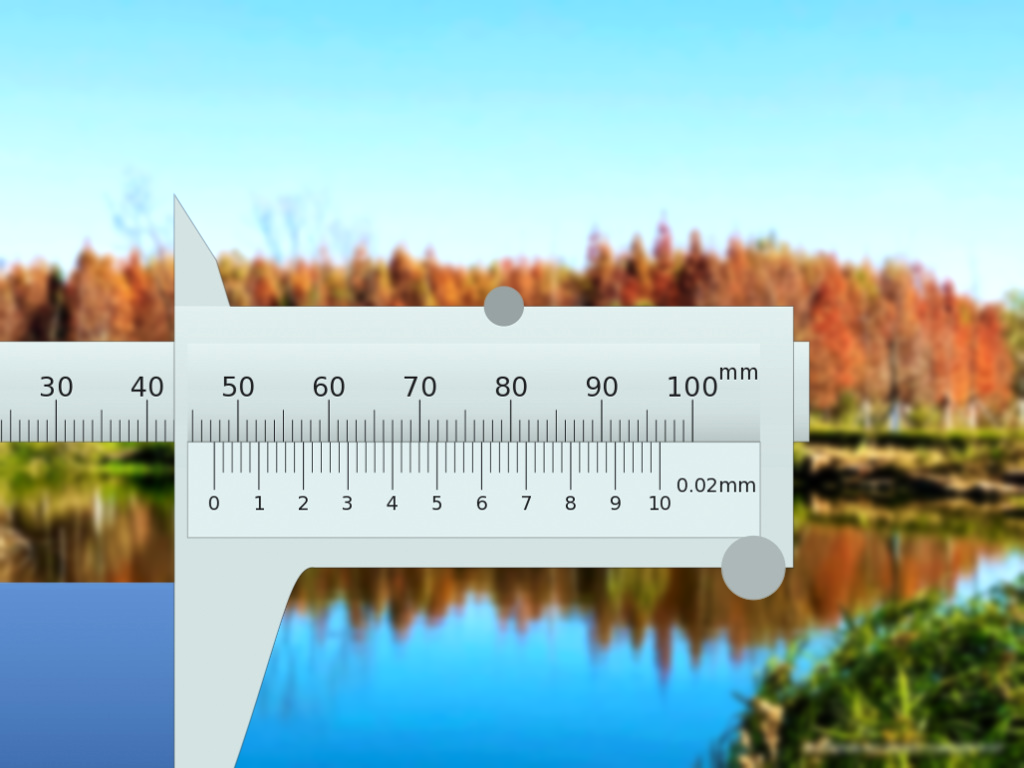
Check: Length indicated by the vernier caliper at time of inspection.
47.4 mm
